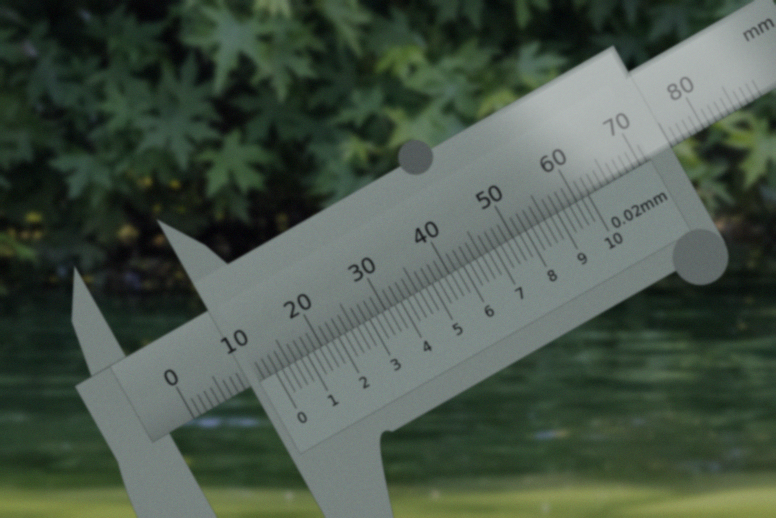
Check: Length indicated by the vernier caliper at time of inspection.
12.8 mm
